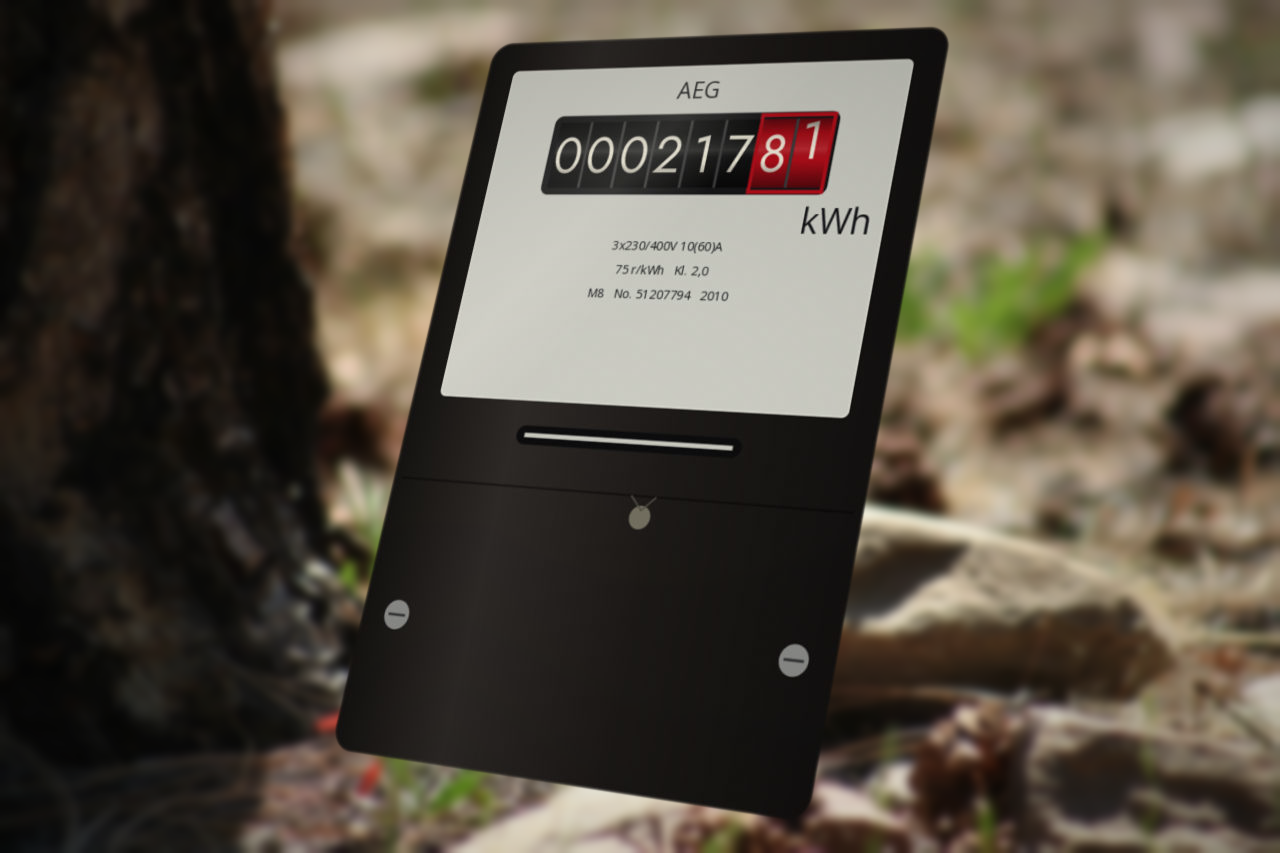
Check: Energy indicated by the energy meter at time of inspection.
217.81 kWh
